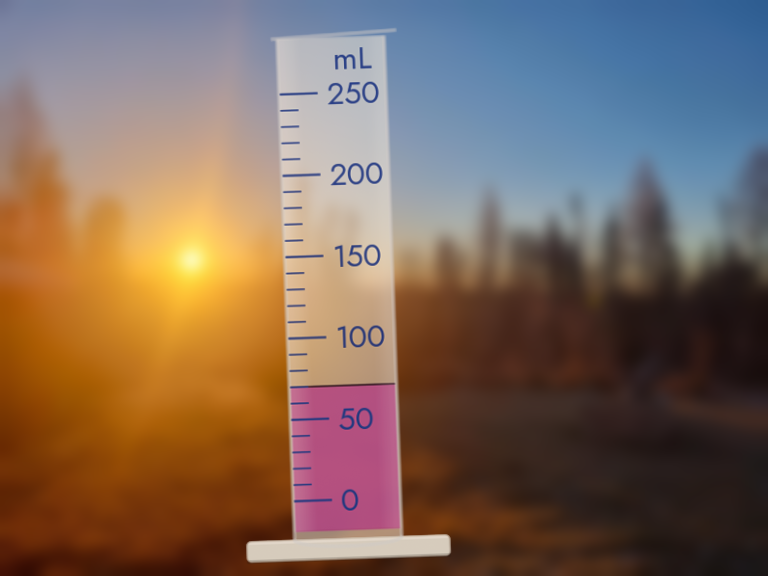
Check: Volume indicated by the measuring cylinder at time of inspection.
70 mL
